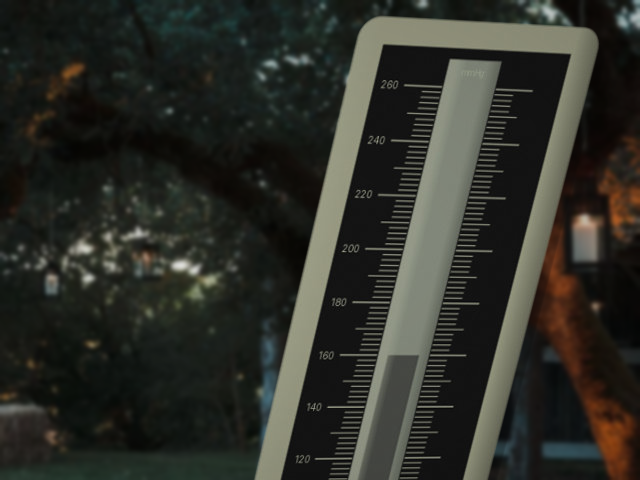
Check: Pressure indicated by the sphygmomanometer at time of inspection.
160 mmHg
